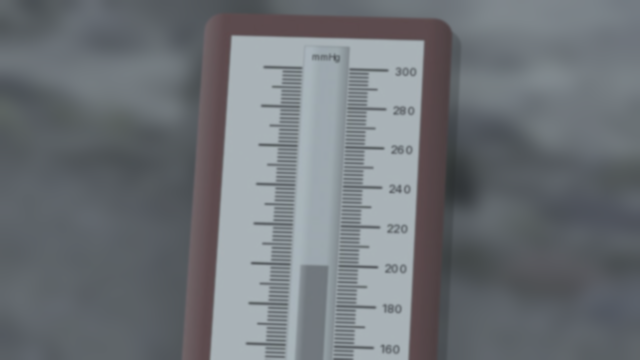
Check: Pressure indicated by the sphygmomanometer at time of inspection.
200 mmHg
